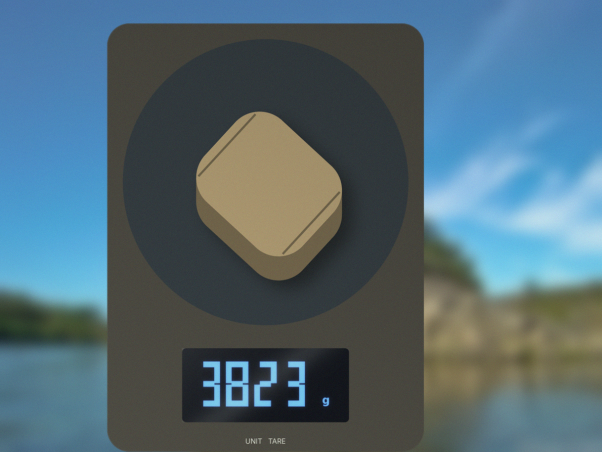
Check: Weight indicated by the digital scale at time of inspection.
3823 g
